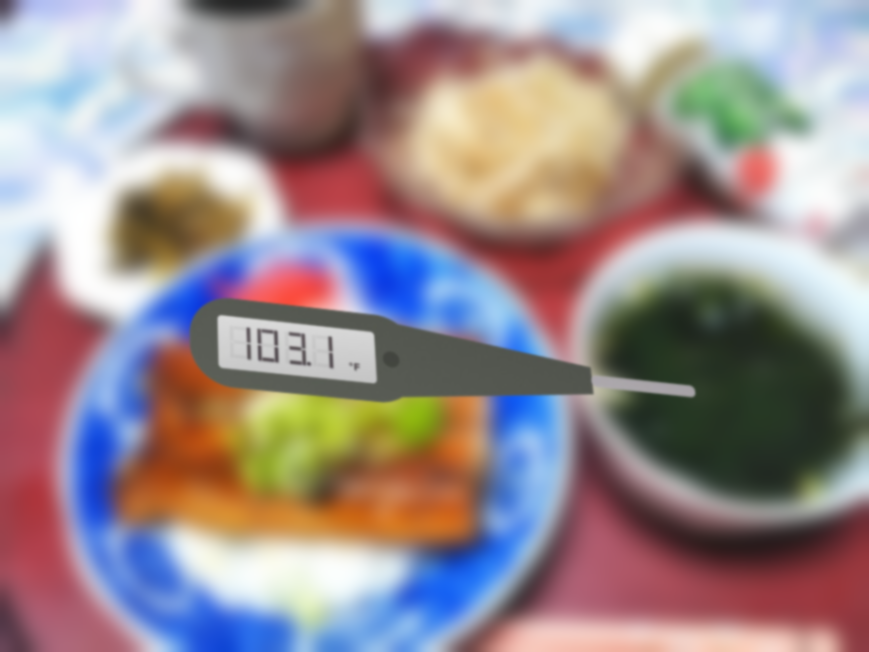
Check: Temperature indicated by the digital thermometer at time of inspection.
103.1 °F
